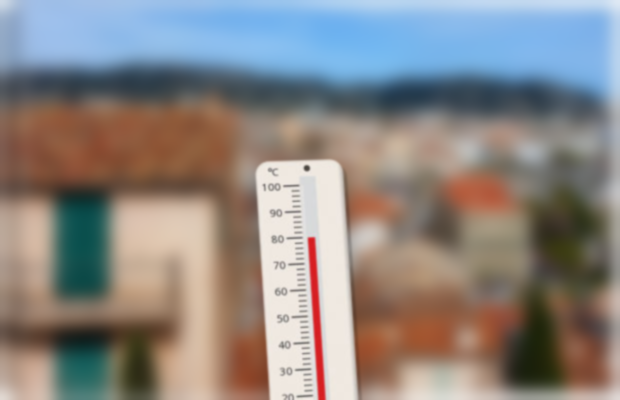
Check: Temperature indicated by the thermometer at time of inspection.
80 °C
